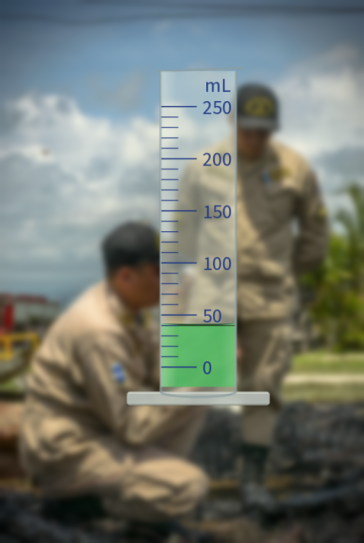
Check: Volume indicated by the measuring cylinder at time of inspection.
40 mL
